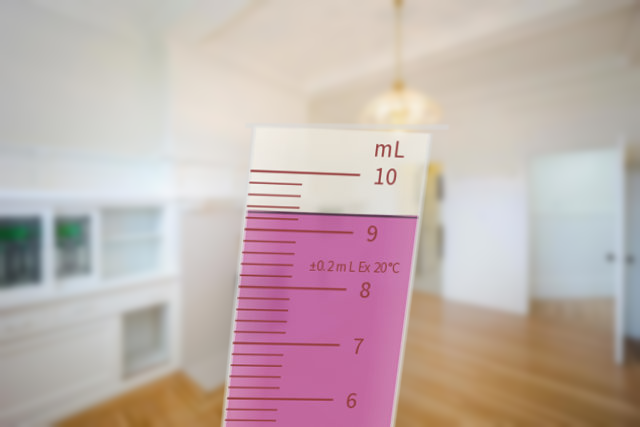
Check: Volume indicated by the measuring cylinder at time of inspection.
9.3 mL
